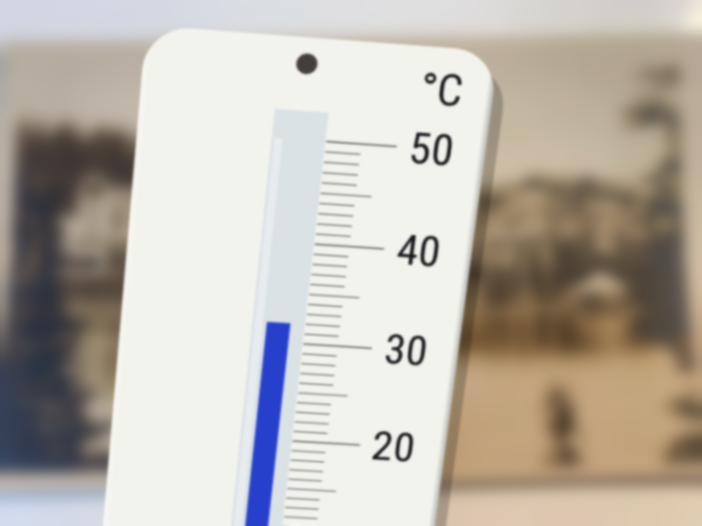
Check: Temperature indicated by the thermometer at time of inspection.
32 °C
